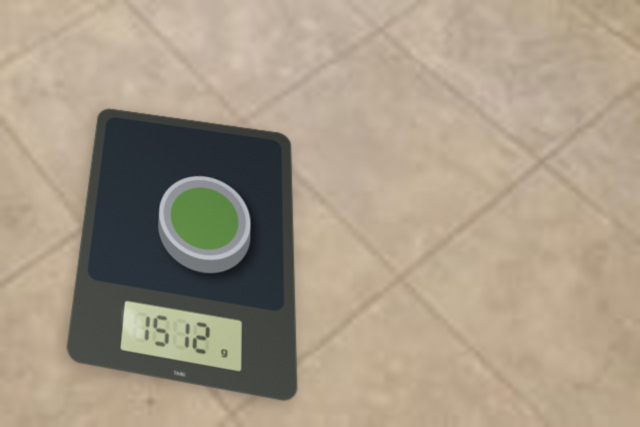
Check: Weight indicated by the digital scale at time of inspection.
1512 g
